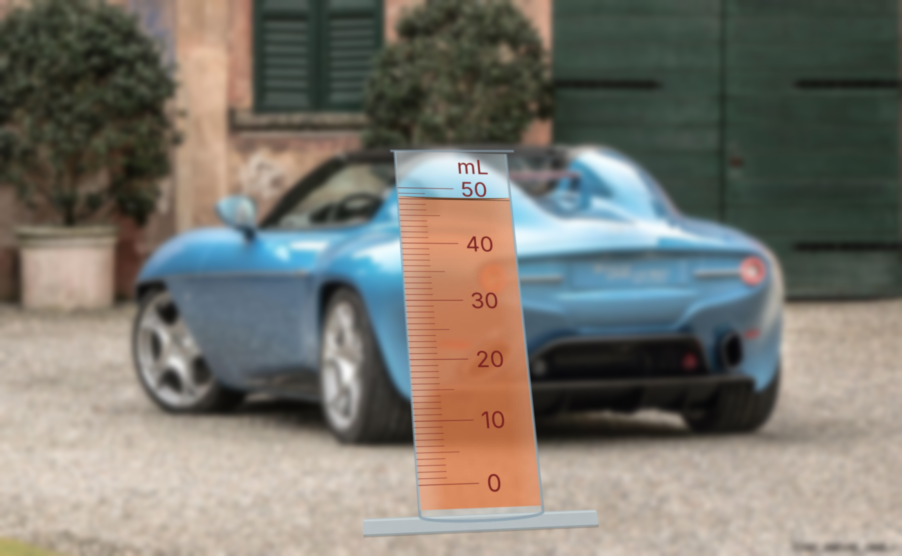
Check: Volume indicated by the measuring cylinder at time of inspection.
48 mL
